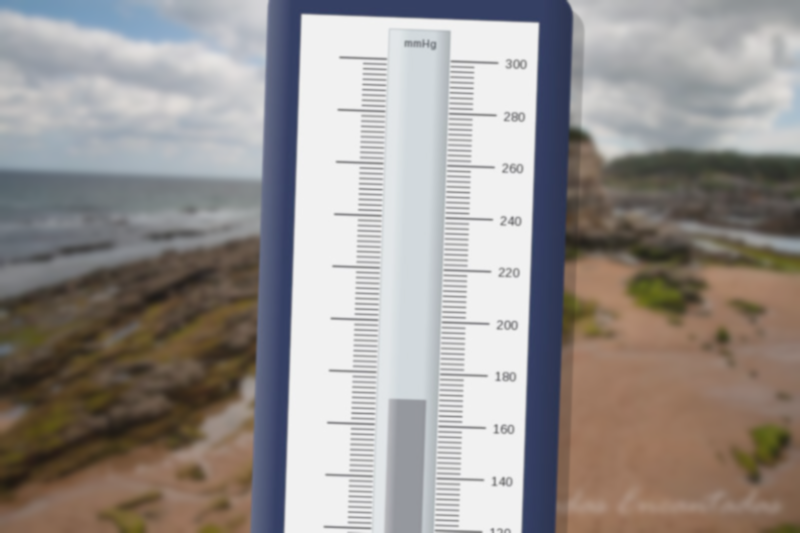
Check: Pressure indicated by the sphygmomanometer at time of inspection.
170 mmHg
